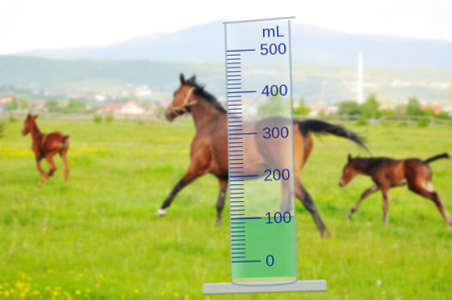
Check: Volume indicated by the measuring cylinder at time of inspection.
100 mL
